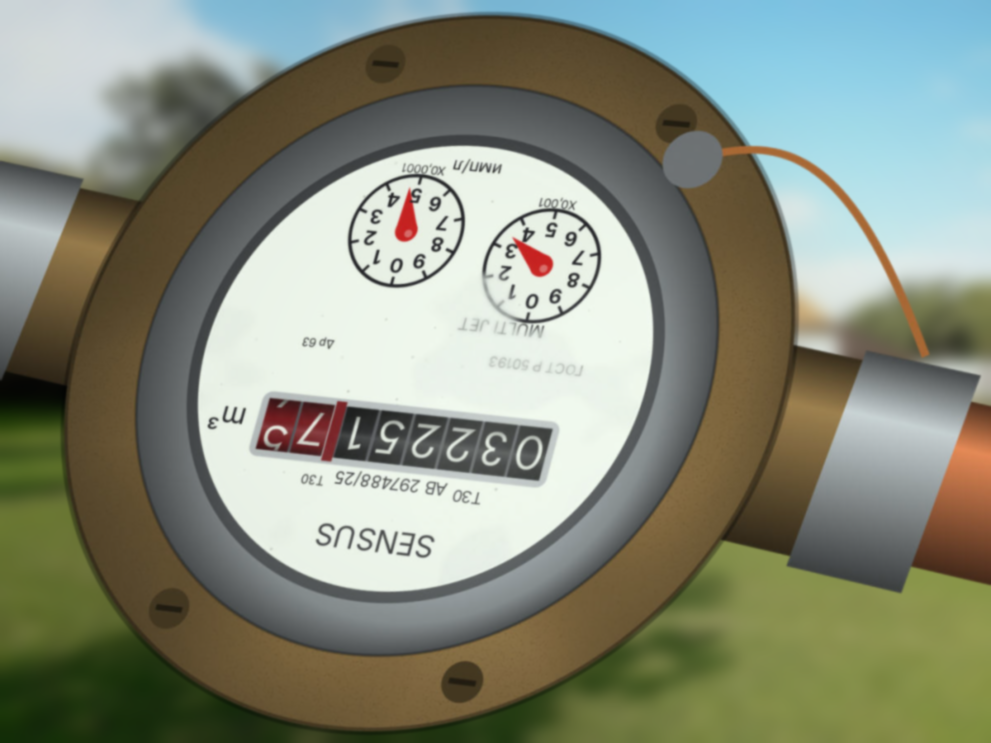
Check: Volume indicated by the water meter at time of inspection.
32251.7534 m³
